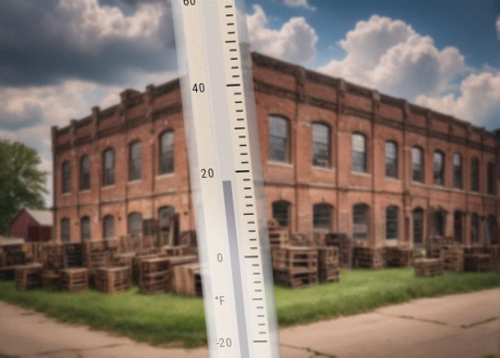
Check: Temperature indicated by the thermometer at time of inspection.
18 °F
